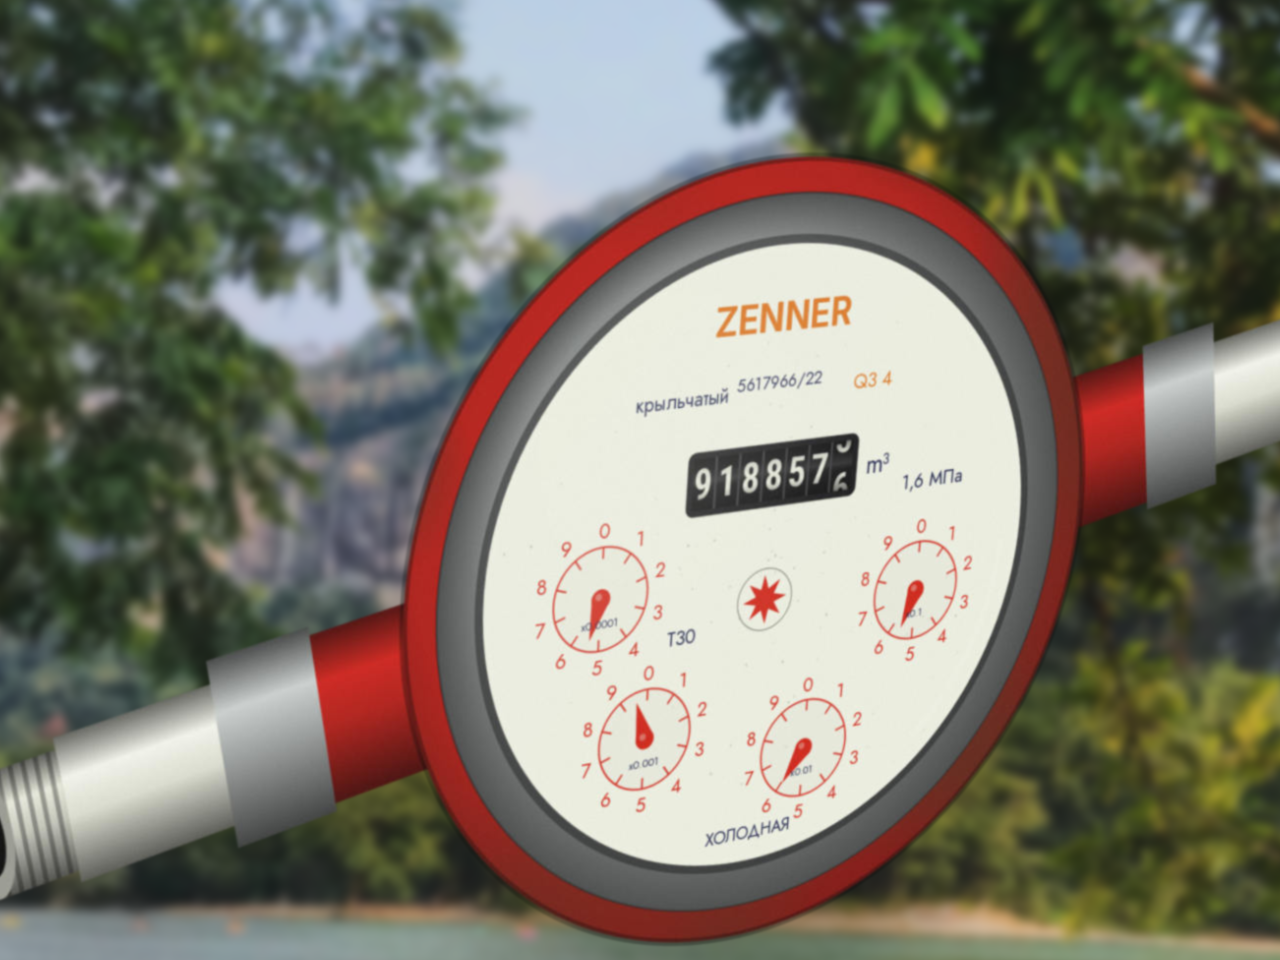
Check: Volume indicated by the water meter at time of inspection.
9188575.5595 m³
